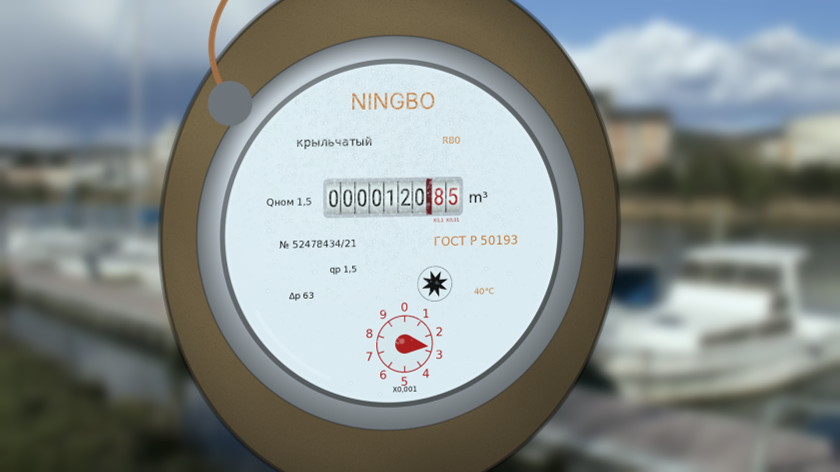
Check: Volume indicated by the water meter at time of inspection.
120.852 m³
